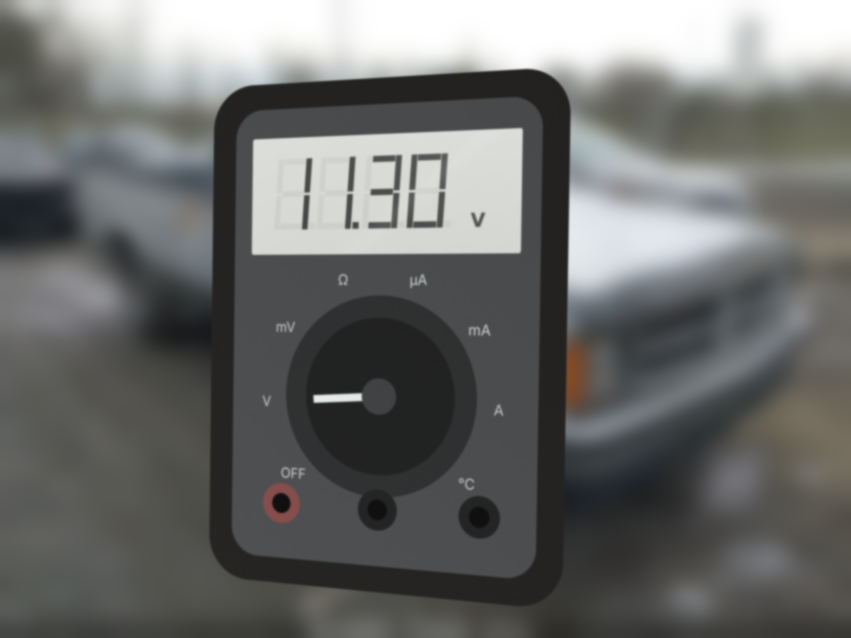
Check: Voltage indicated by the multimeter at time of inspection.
11.30 V
